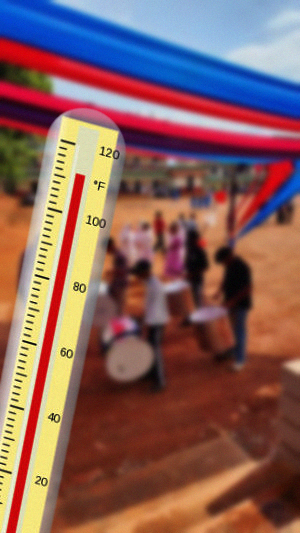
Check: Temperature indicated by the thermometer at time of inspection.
112 °F
